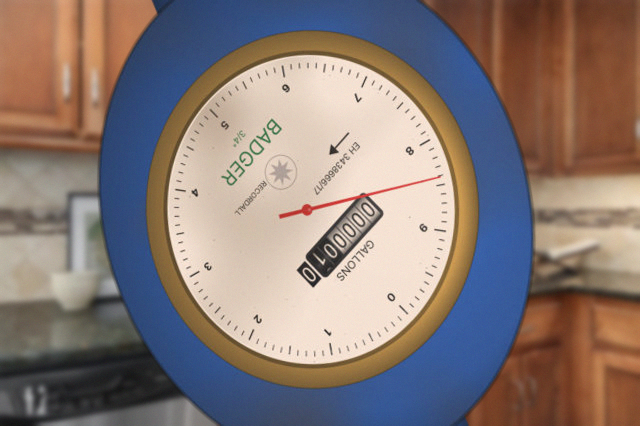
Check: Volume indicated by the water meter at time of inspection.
8.4 gal
